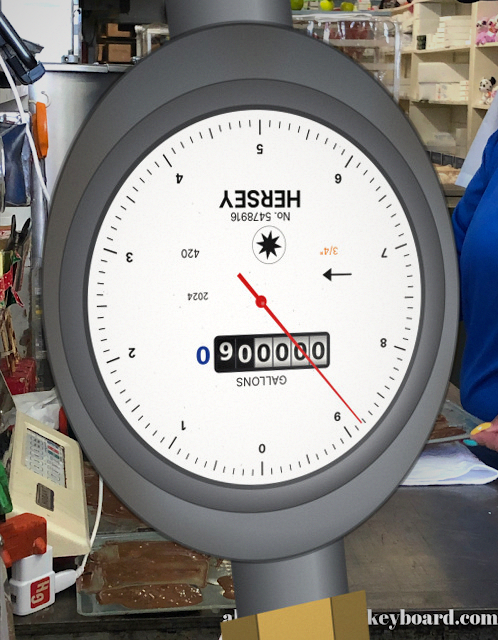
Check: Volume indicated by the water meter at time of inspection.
58.8 gal
